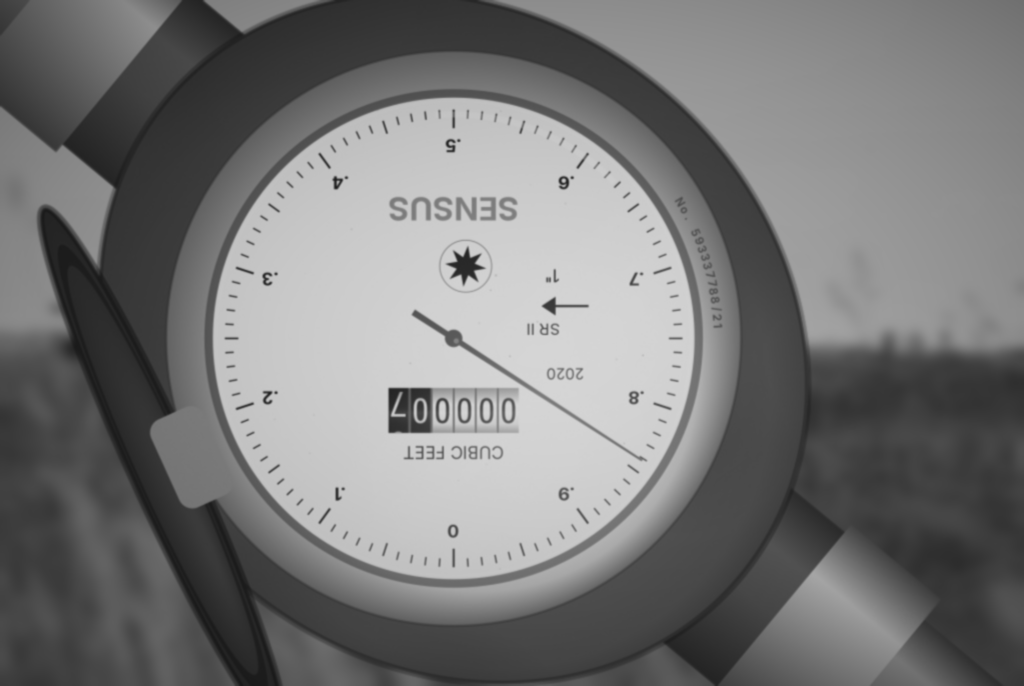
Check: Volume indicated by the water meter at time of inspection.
6.84 ft³
